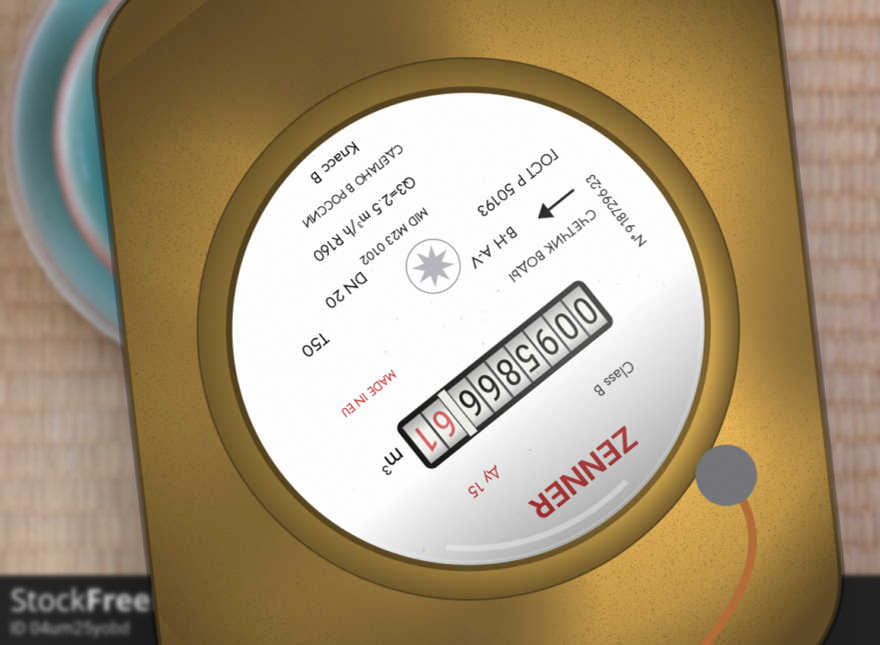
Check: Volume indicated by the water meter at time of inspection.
95866.61 m³
